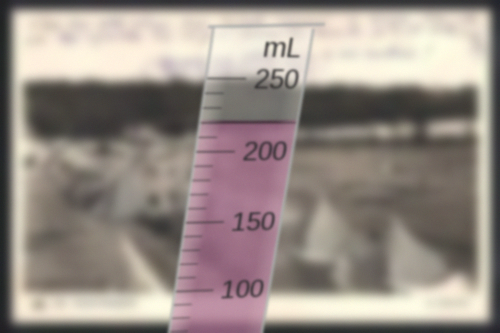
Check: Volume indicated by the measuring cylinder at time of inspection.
220 mL
